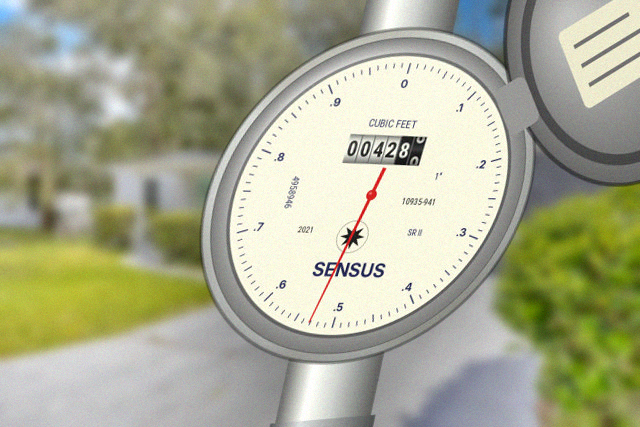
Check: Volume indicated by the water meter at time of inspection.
4288.53 ft³
